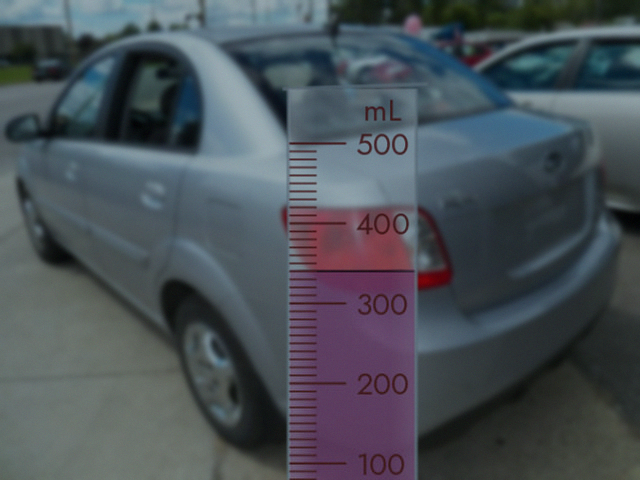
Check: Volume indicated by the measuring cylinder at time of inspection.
340 mL
